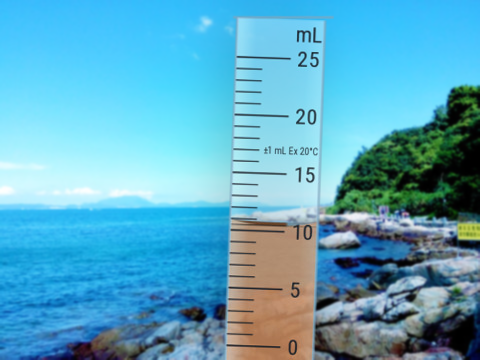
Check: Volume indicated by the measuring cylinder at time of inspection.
10.5 mL
